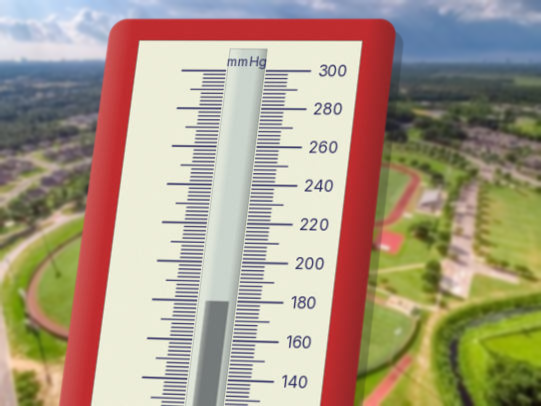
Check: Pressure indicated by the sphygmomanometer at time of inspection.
180 mmHg
